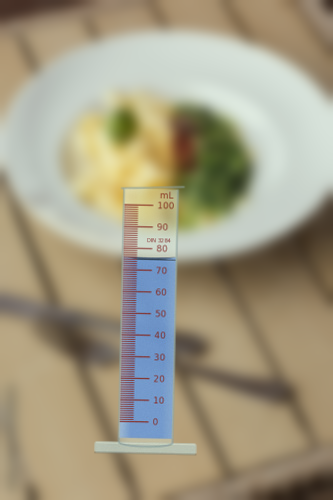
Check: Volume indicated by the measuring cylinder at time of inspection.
75 mL
